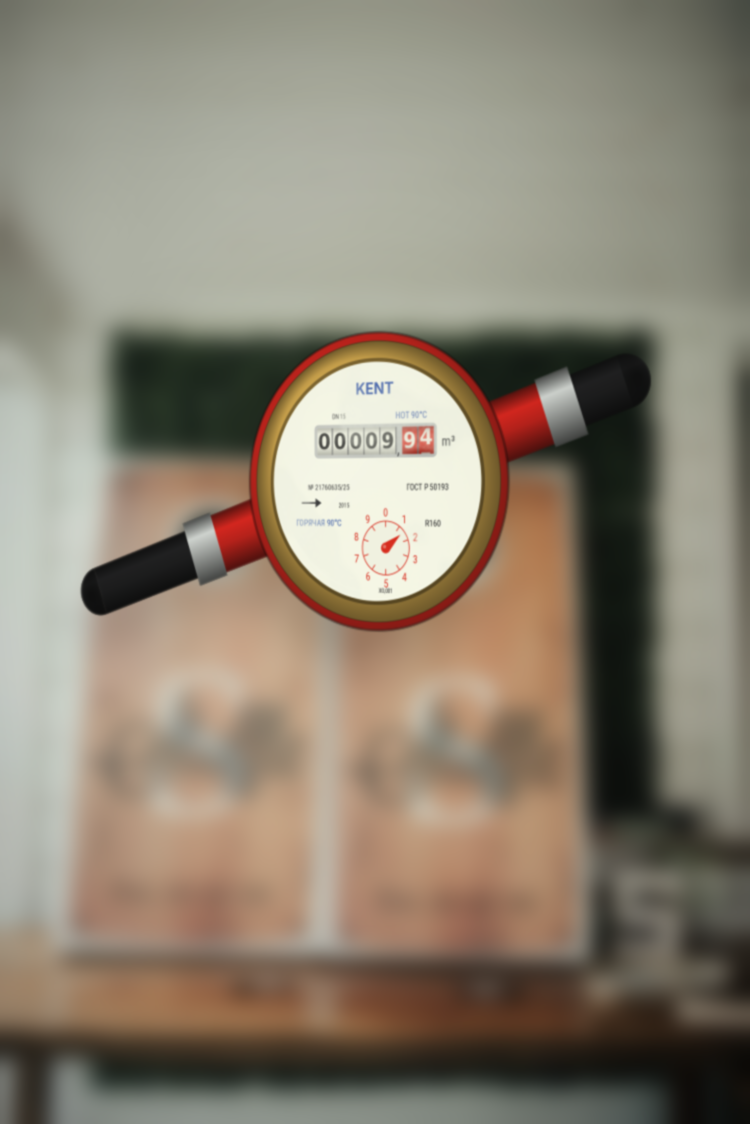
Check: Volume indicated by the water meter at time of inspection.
9.941 m³
